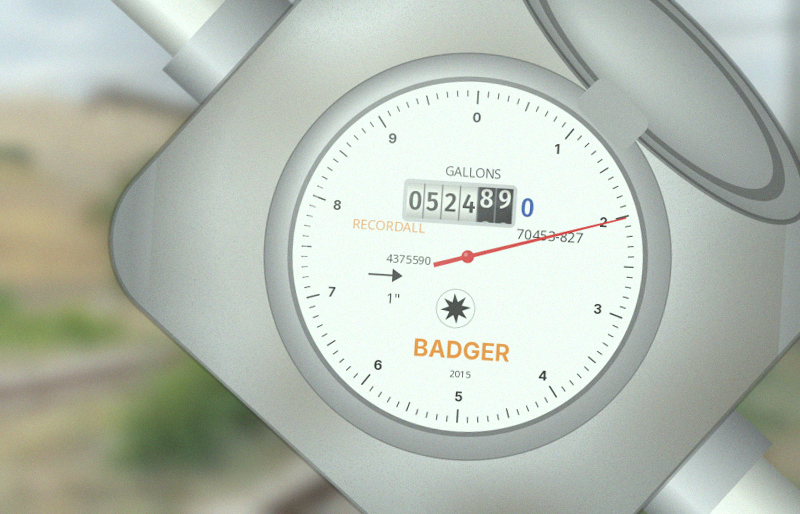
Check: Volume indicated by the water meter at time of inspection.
524892.0 gal
